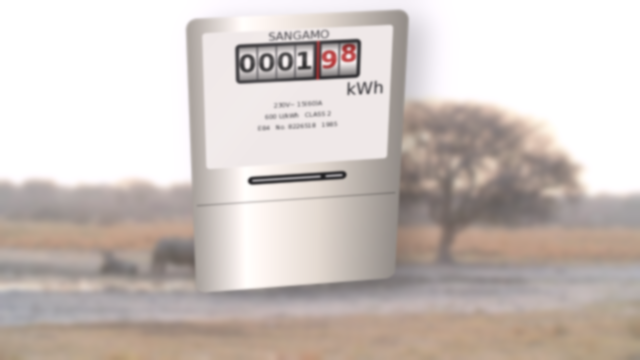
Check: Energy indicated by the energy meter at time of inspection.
1.98 kWh
